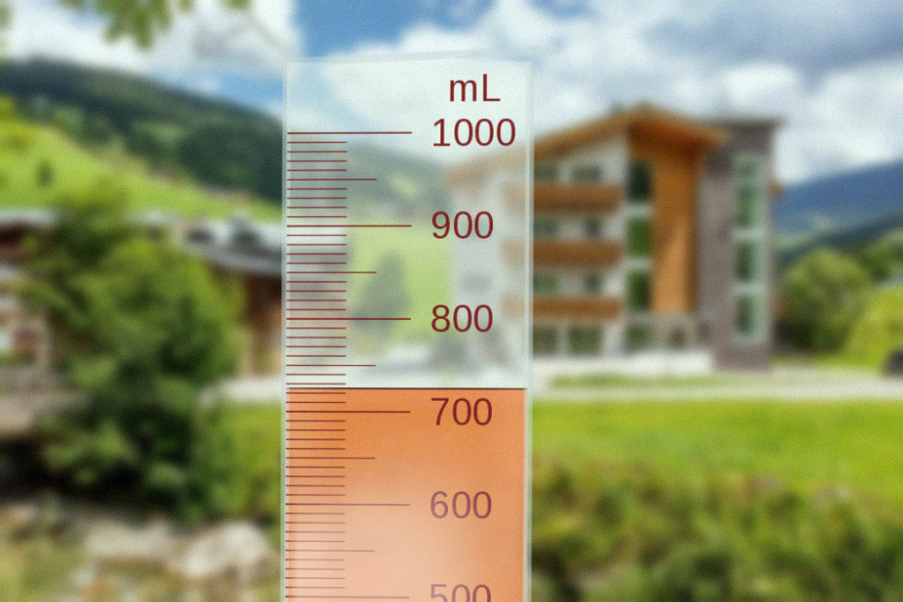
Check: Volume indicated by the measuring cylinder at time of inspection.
725 mL
